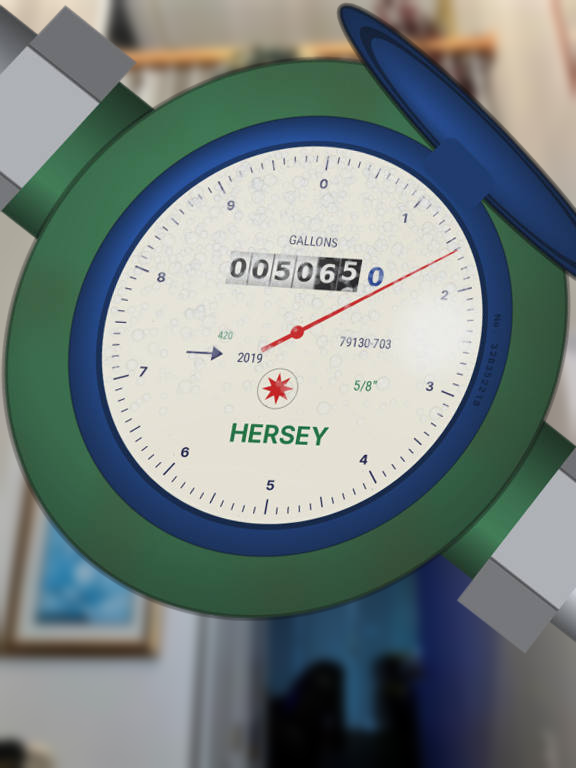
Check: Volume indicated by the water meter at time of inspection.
50651.6 gal
